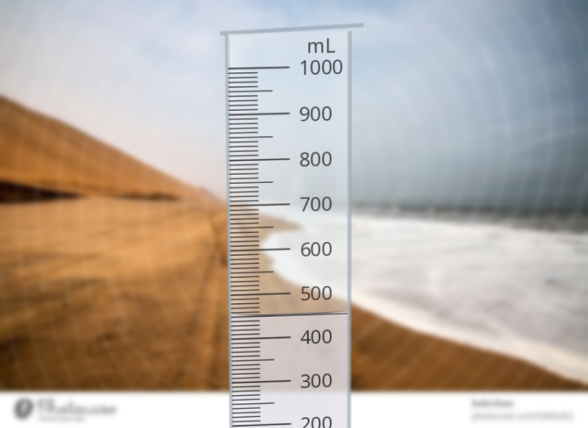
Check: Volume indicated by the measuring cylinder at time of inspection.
450 mL
